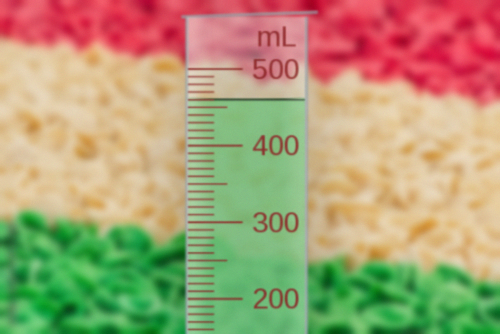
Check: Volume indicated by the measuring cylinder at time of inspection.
460 mL
